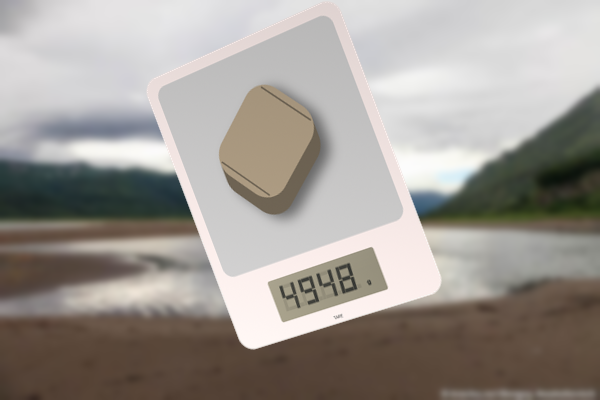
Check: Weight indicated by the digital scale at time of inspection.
4948 g
